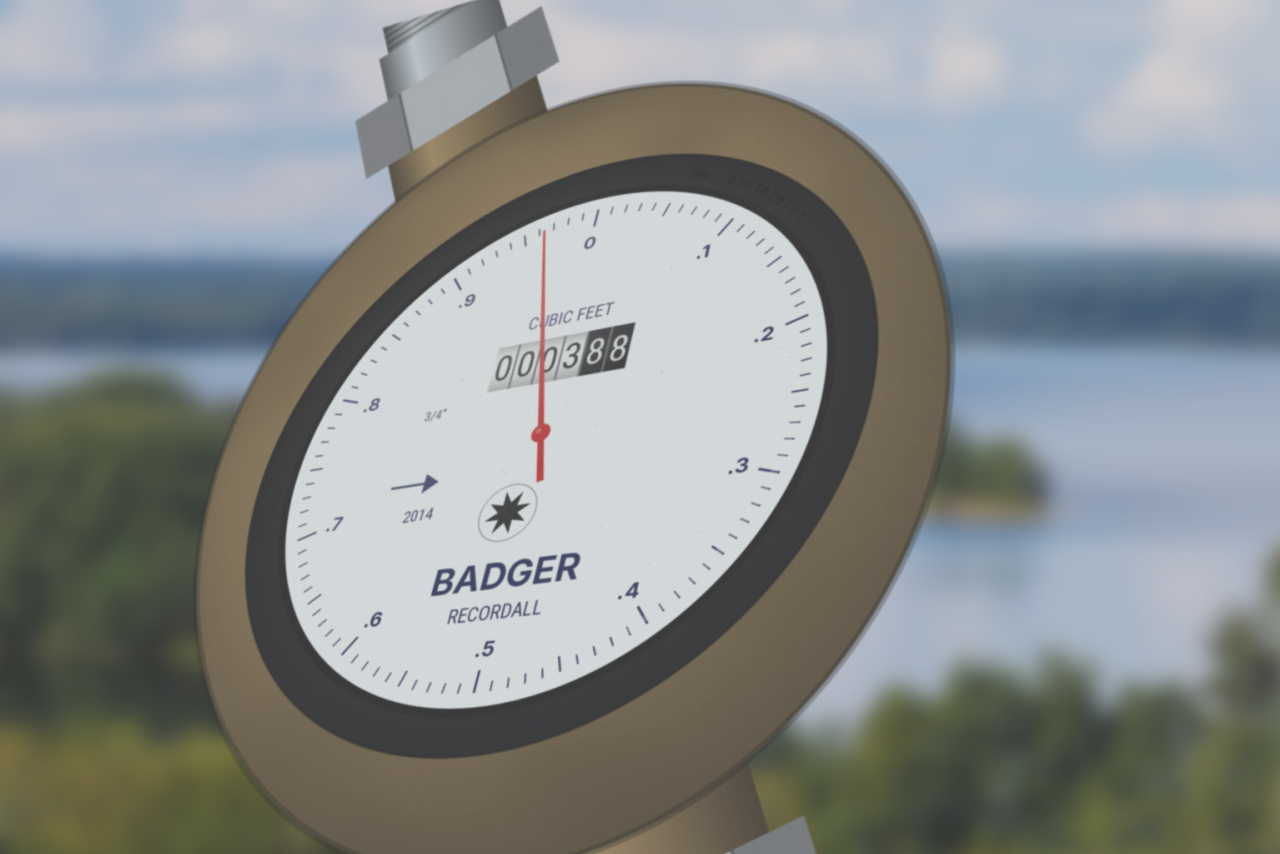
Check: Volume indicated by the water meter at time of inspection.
387.96 ft³
